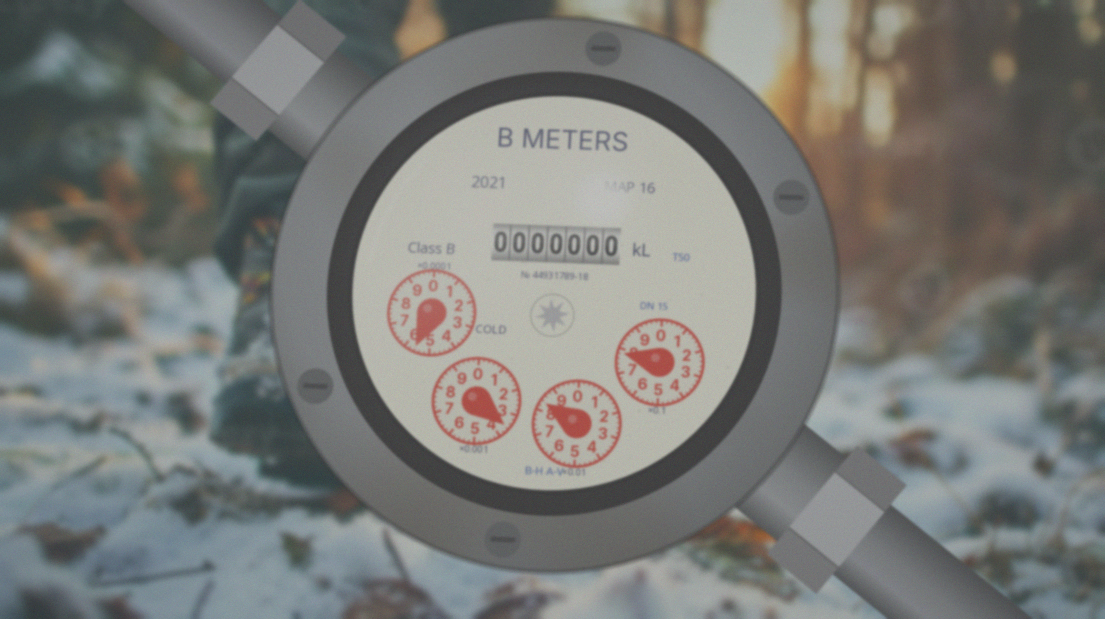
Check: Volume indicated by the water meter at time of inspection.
0.7835 kL
